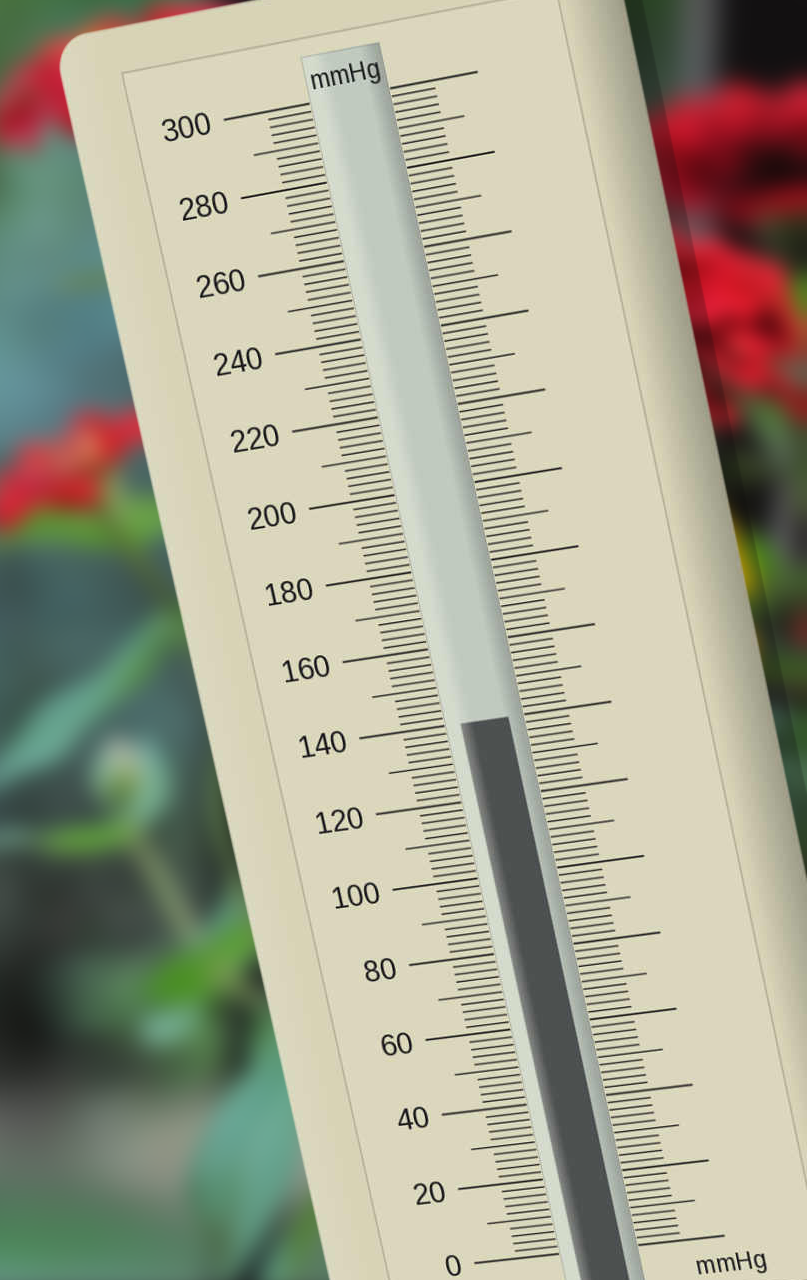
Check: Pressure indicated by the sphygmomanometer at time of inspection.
140 mmHg
